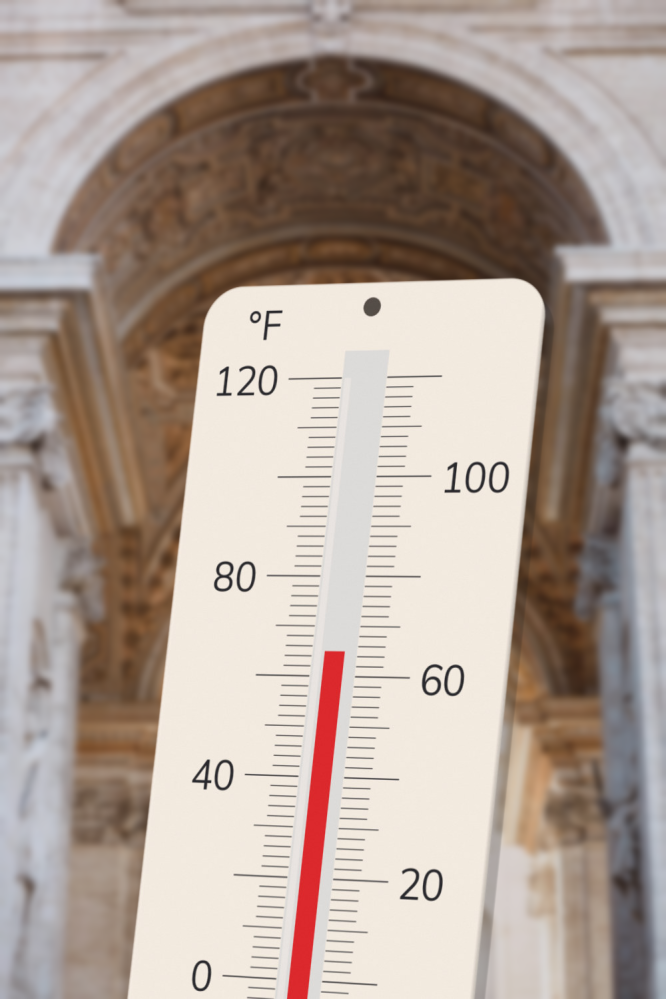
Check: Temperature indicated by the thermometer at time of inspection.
65 °F
